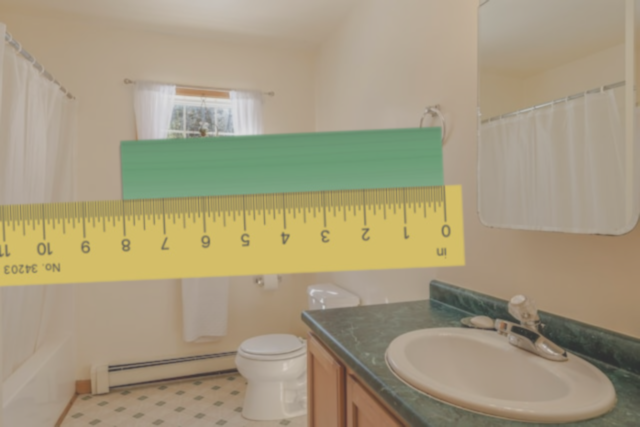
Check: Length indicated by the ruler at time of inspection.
8 in
